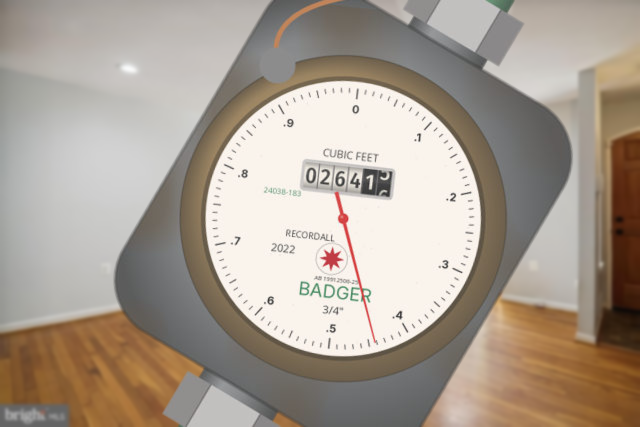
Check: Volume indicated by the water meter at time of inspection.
26415.44 ft³
